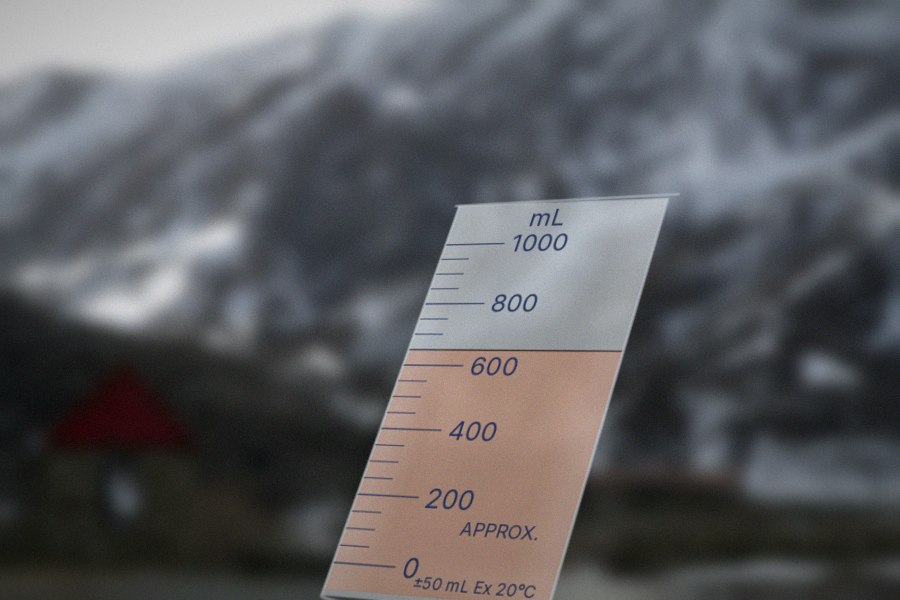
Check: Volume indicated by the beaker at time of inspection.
650 mL
